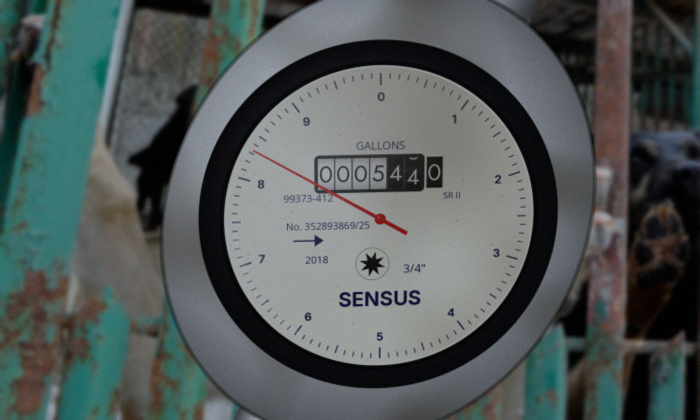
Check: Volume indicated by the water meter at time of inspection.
5438.3 gal
